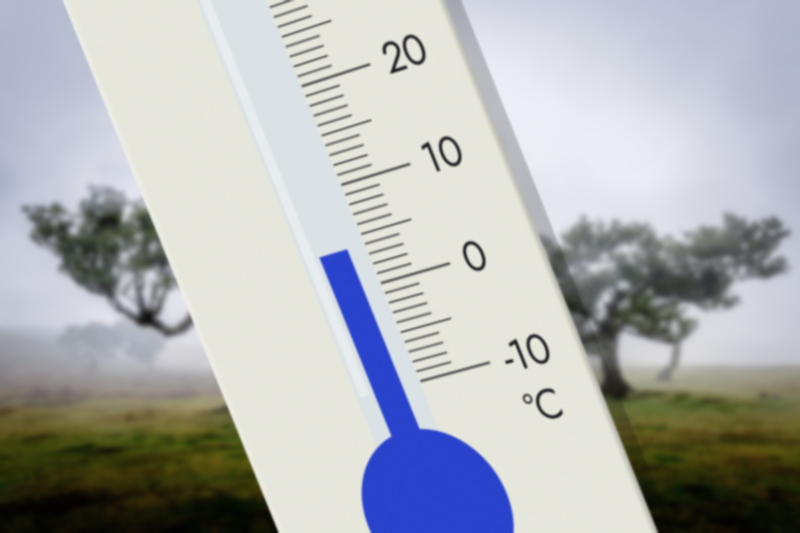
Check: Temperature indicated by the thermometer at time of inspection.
4 °C
